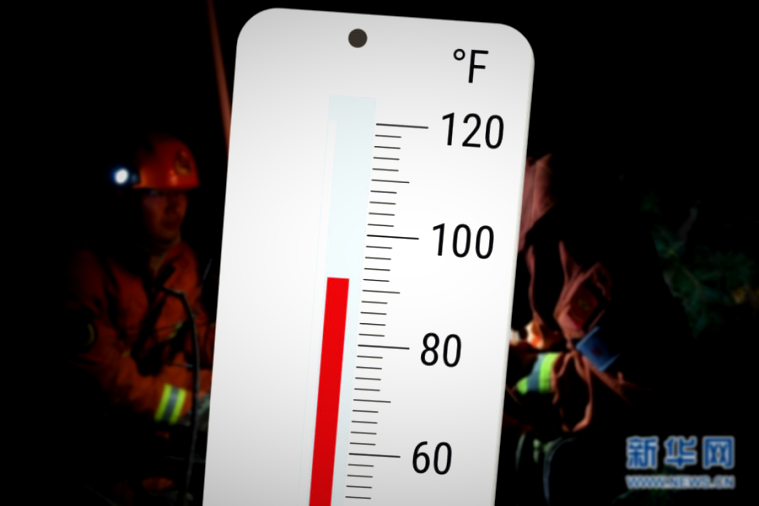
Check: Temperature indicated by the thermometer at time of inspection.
92 °F
